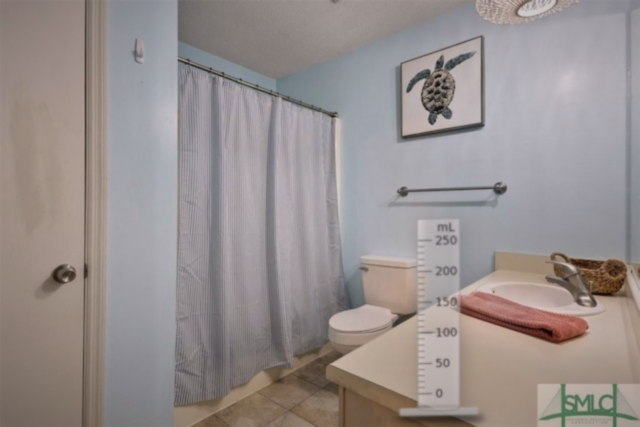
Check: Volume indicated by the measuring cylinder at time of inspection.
100 mL
